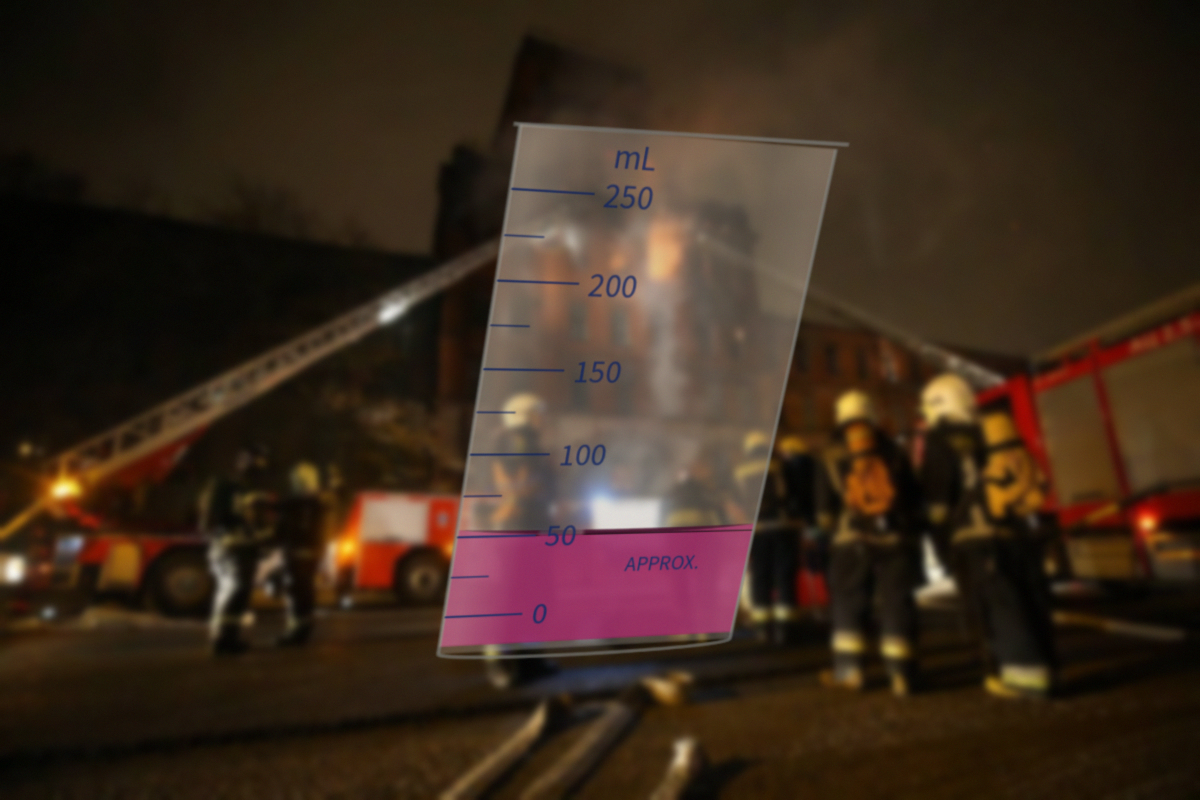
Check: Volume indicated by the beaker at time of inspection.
50 mL
